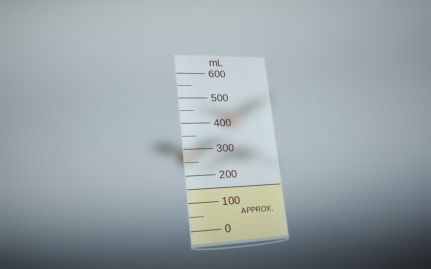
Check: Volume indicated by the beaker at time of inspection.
150 mL
